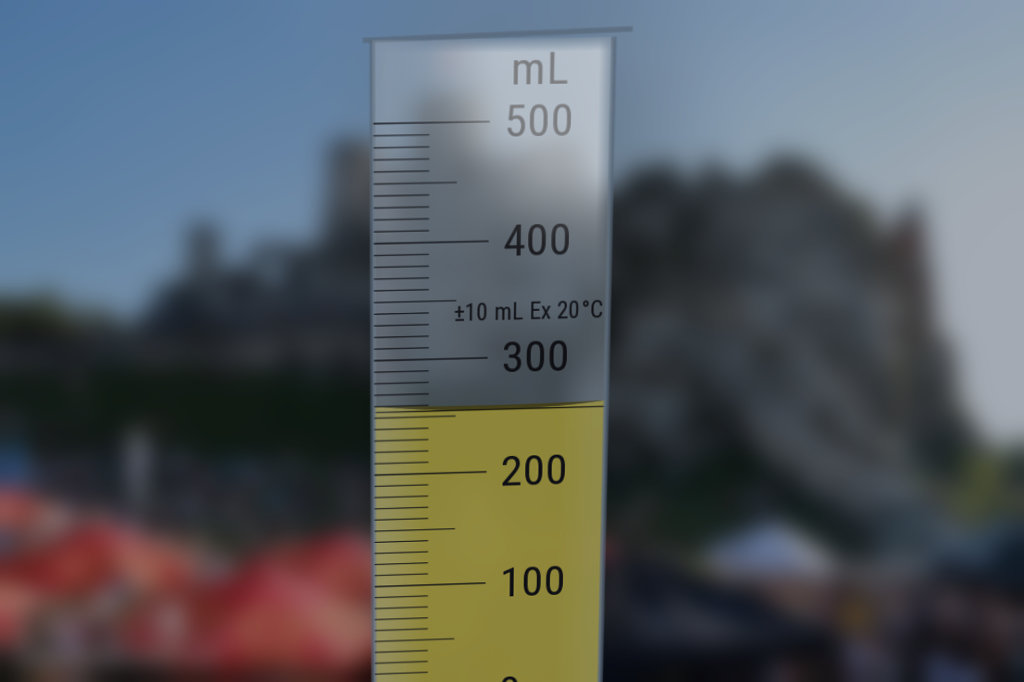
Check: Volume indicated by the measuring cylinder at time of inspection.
255 mL
